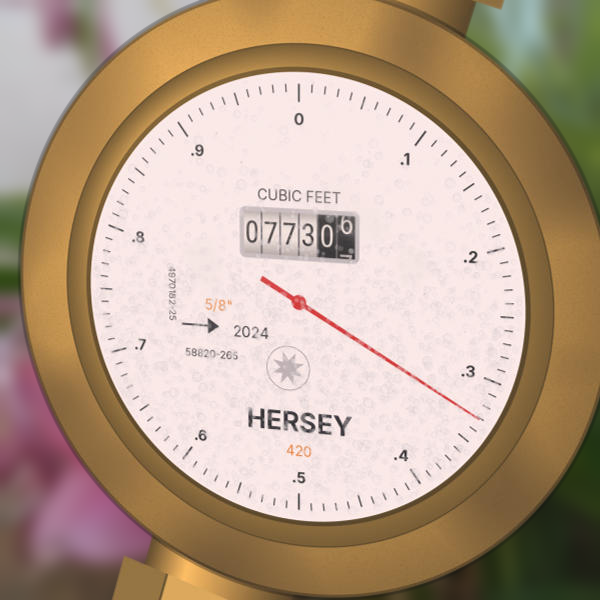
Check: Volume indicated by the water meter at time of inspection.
77306.33 ft³
